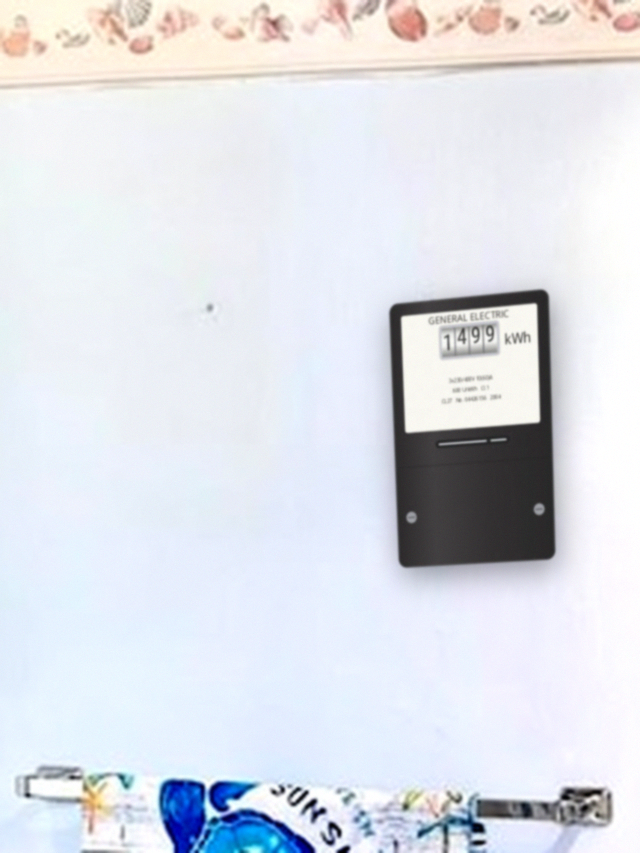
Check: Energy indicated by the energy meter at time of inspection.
1499 kWh
